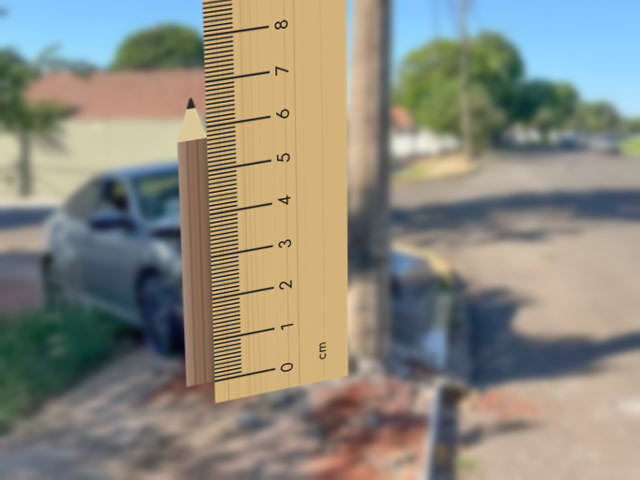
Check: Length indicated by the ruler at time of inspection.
6.7 cm
